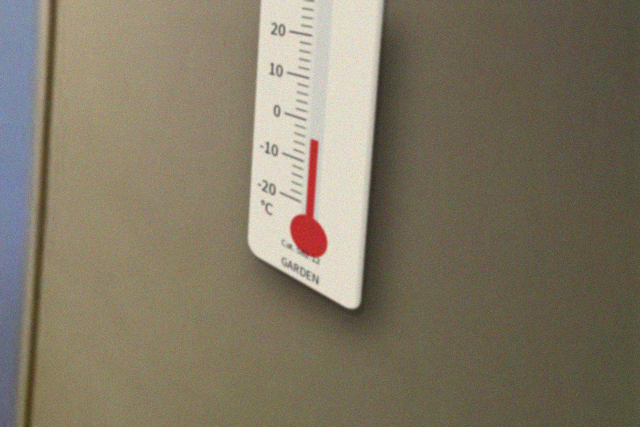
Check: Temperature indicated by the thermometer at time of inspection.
-4 °C
